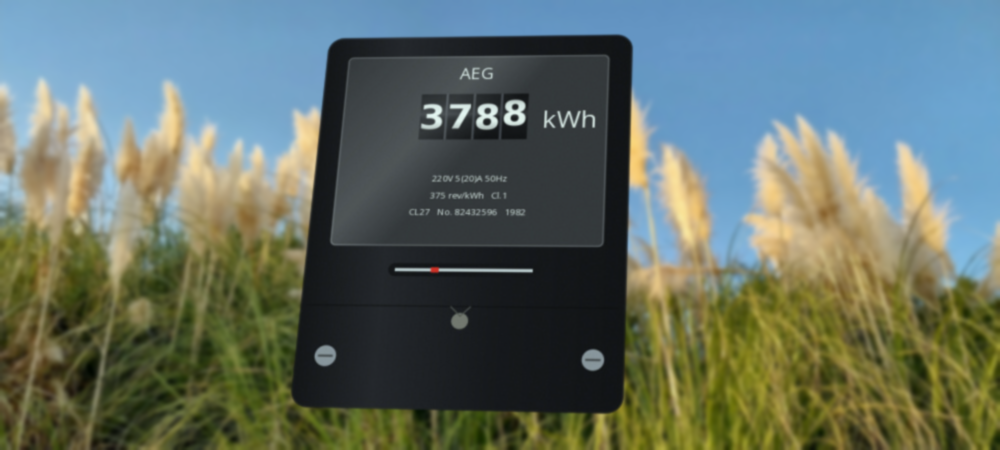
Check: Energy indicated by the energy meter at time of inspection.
3788 kWh
